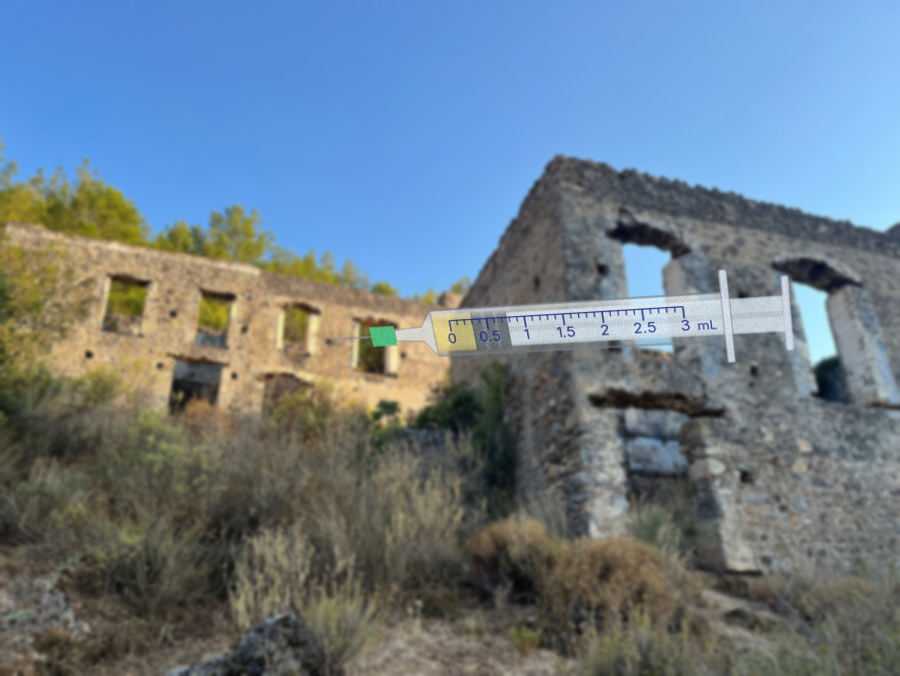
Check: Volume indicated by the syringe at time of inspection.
0.3 mL
